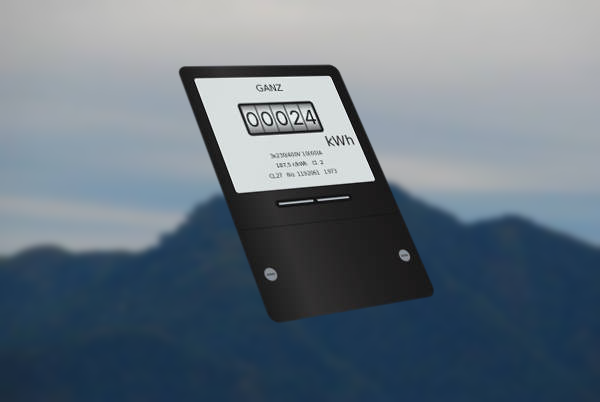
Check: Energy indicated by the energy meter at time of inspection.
24 kWh
